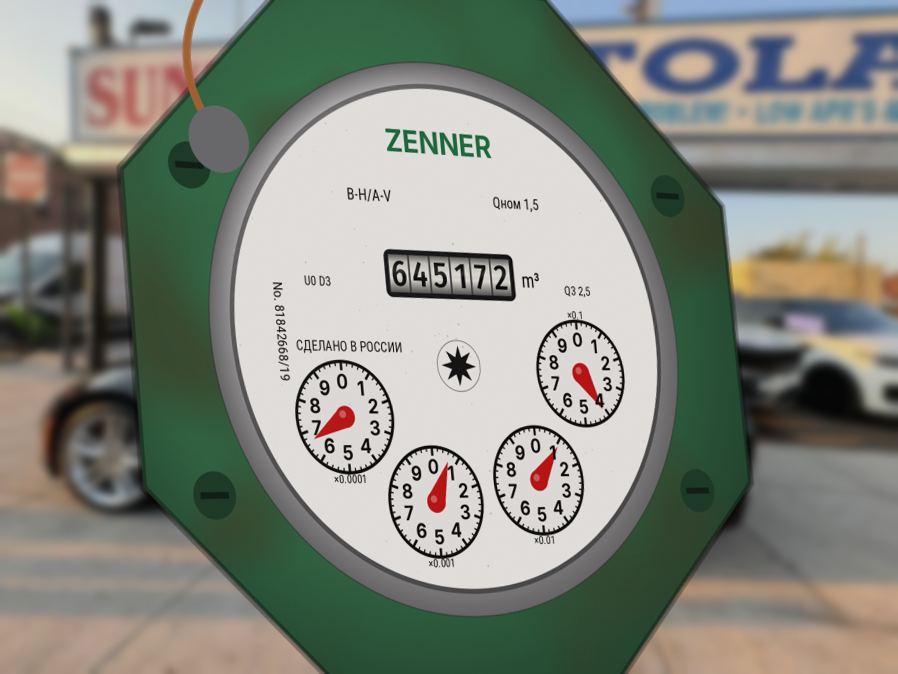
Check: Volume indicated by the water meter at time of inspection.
645172.4106 m³
